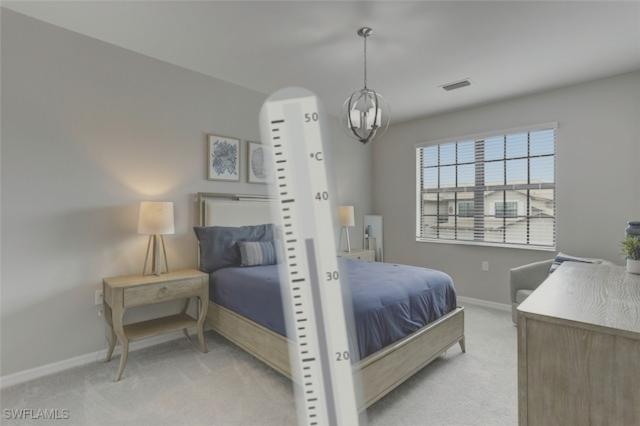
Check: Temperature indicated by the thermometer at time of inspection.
35 °C
